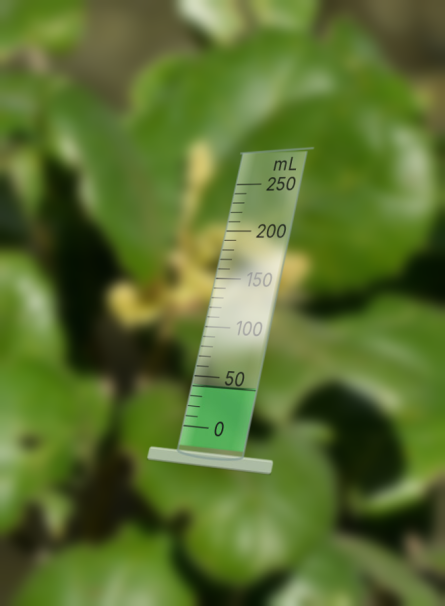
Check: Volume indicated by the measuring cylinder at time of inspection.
40 mL
